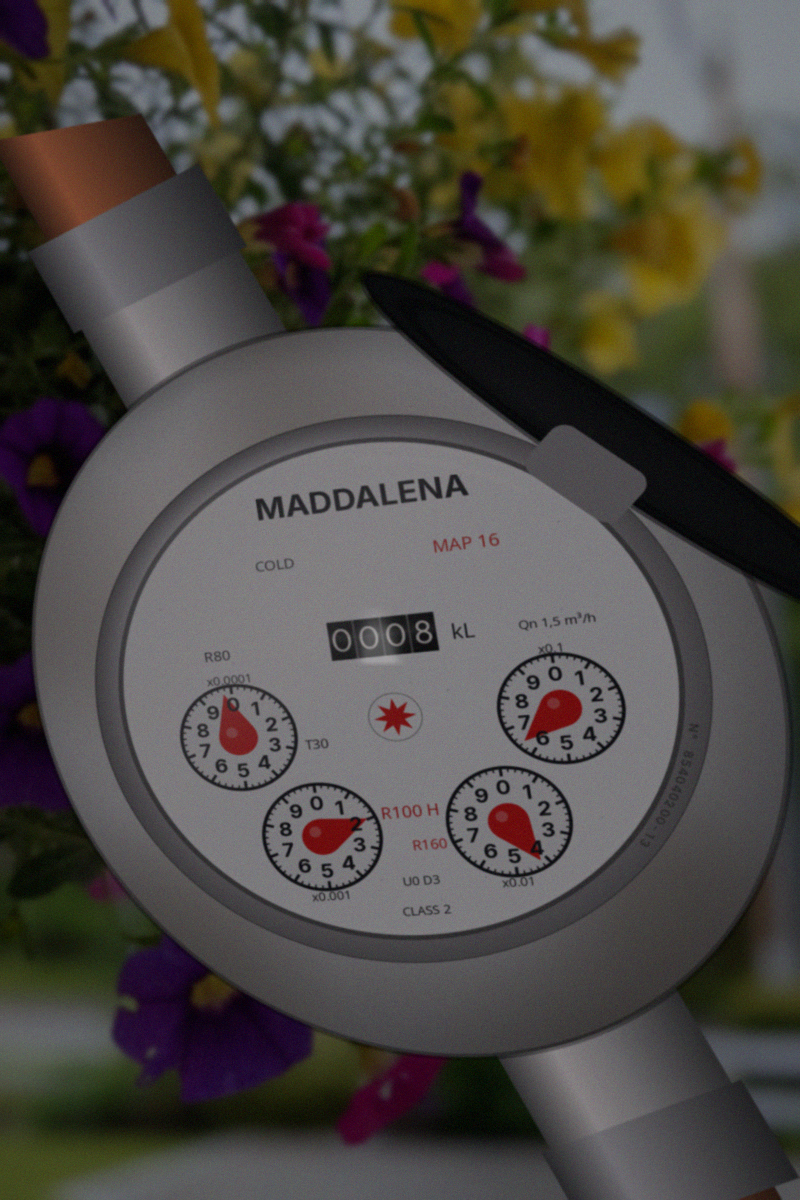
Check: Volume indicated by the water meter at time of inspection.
8.6419 kL
